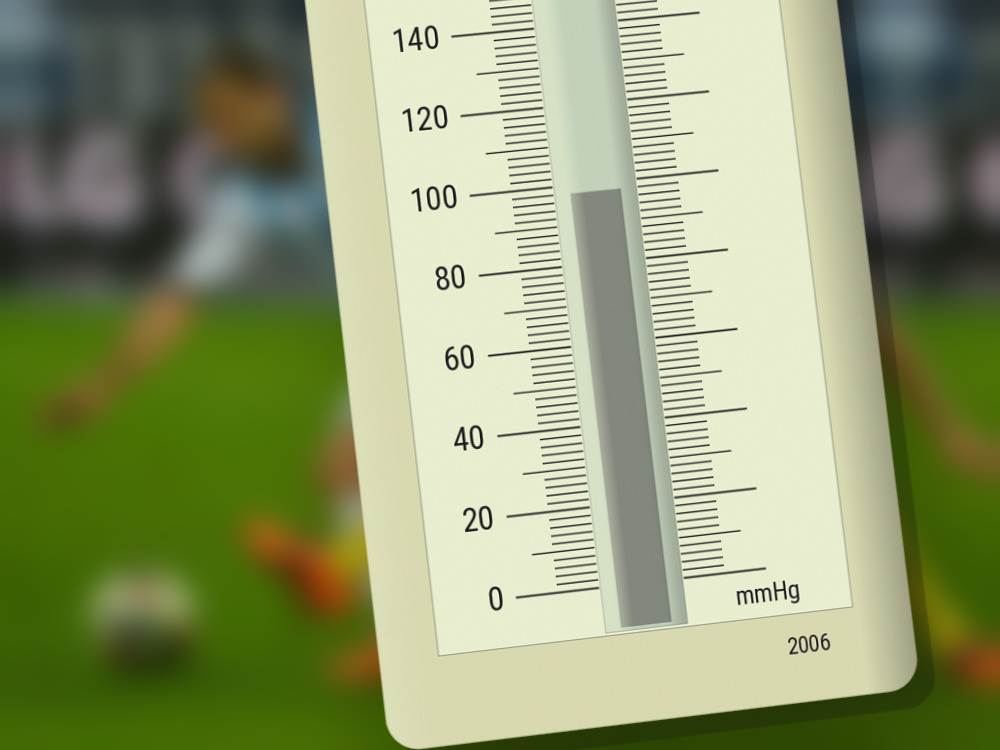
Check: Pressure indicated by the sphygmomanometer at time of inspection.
98 mmHg
